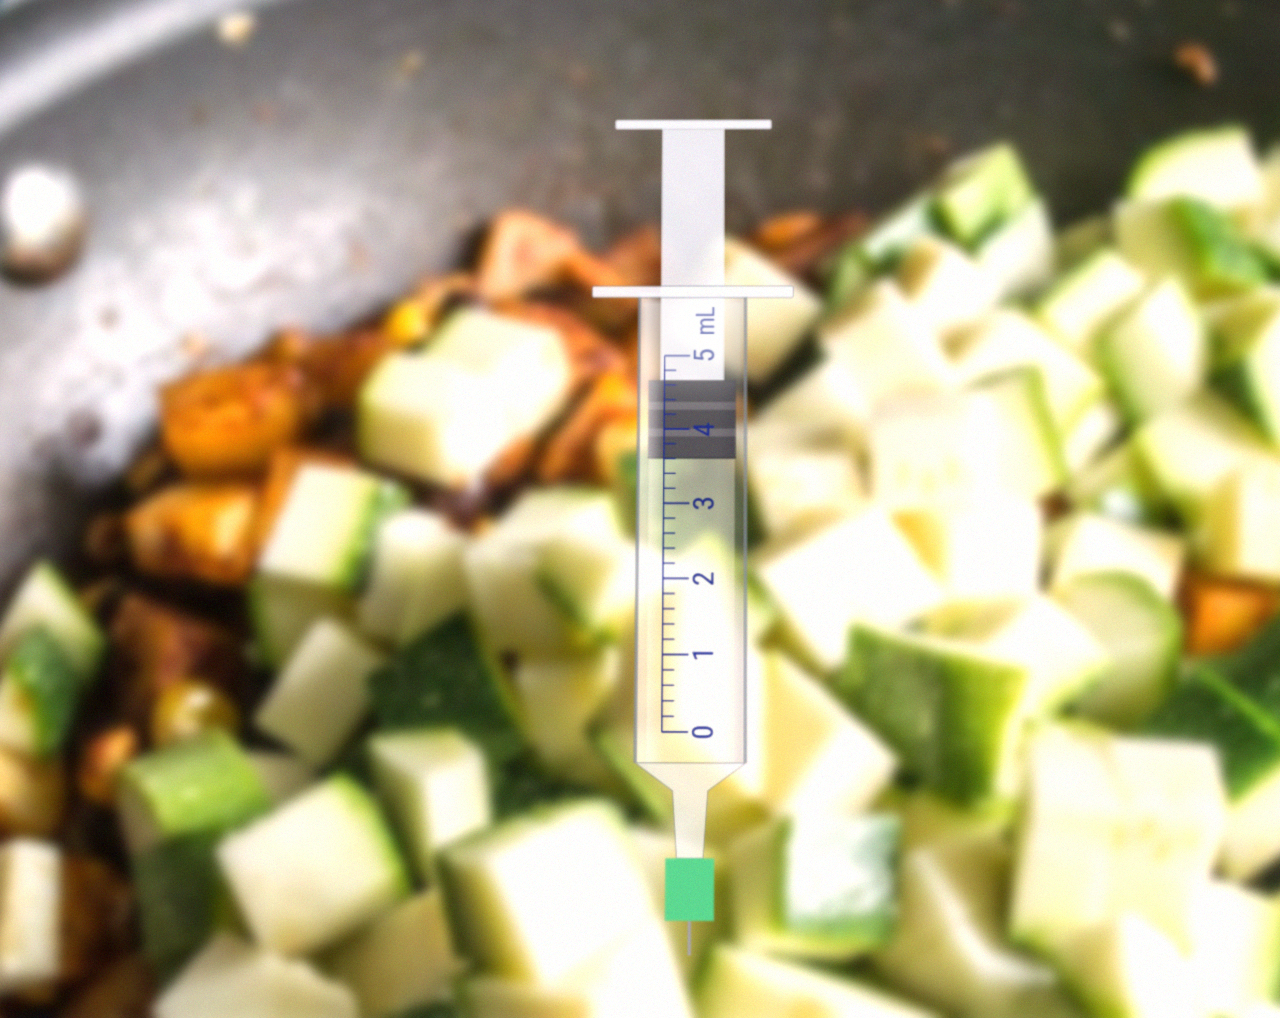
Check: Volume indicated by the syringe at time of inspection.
3.6 mL
